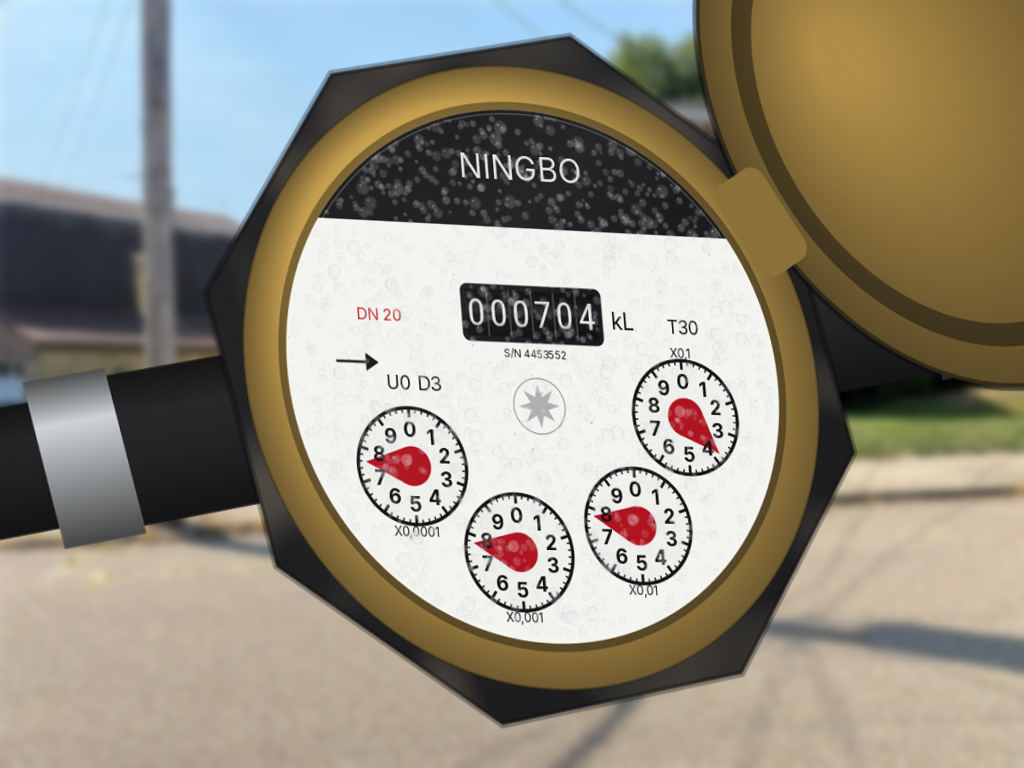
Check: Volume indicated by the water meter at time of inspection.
704.3777 kL
